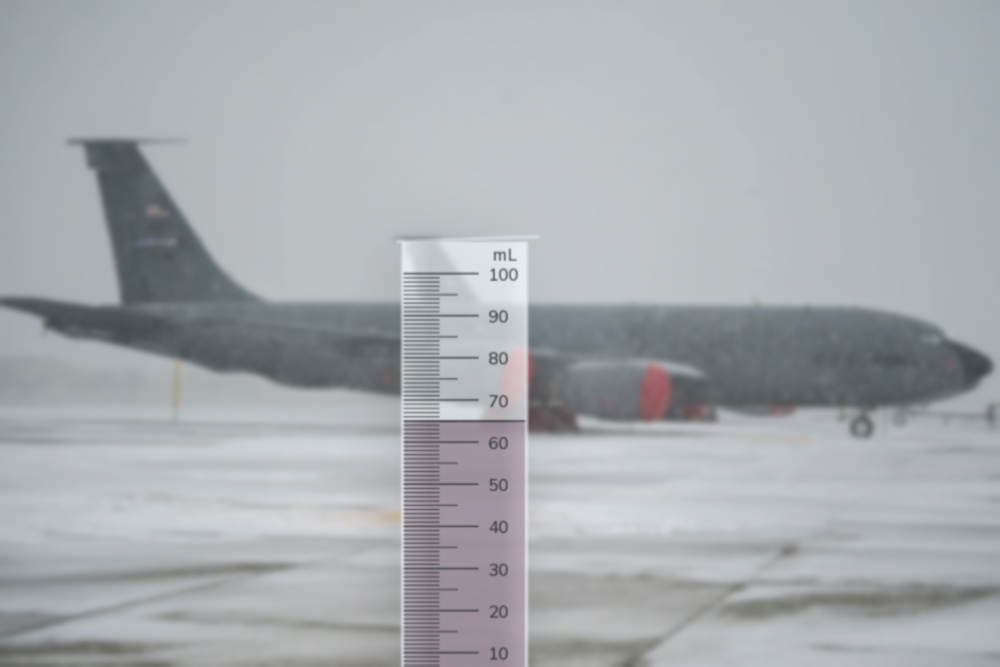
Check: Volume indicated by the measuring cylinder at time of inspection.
65 mL
